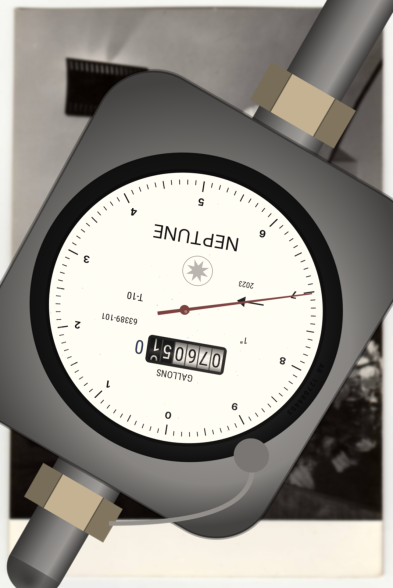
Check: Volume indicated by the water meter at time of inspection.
760507.0 gal
